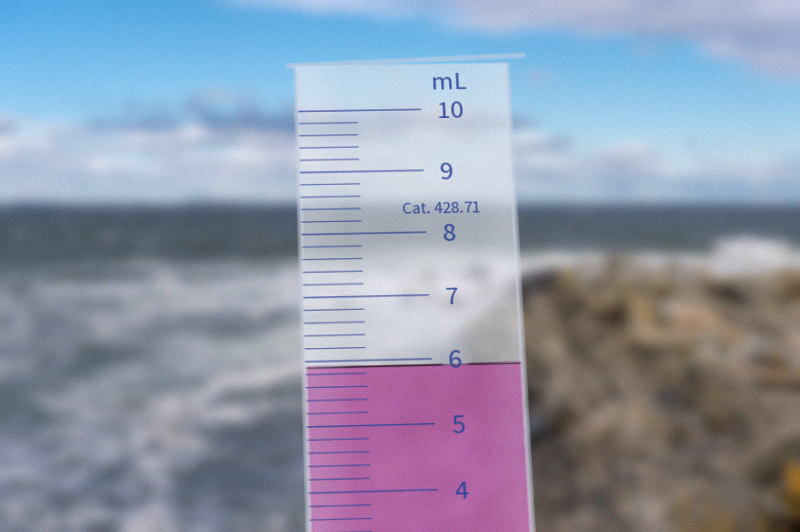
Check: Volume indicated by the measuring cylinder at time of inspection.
5.9 mL
